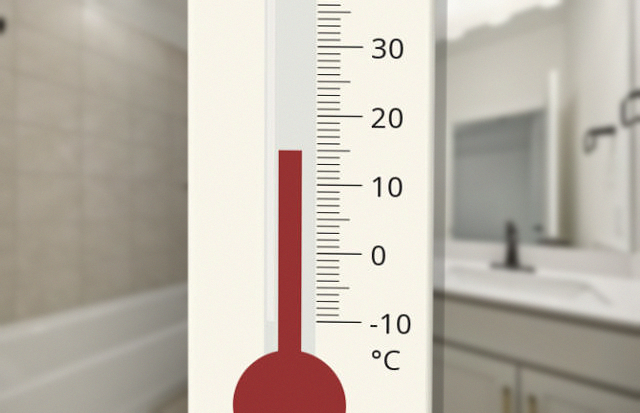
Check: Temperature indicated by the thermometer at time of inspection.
15 °C
